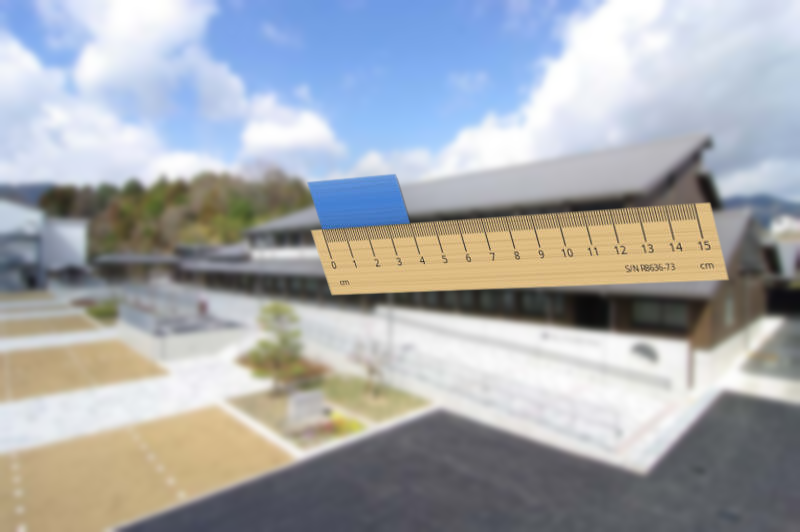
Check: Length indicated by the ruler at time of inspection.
4 cm
